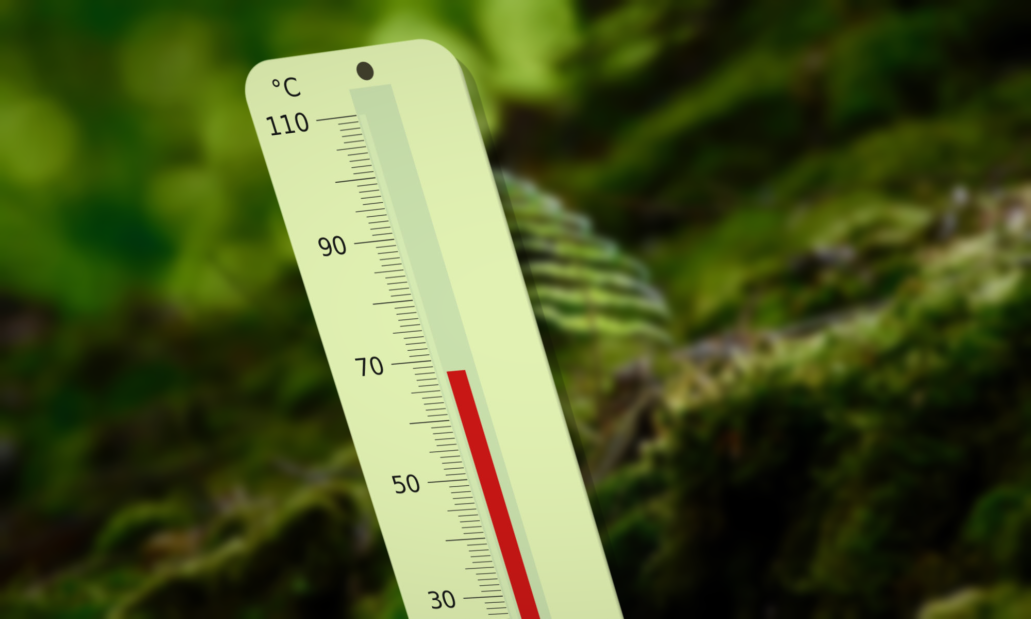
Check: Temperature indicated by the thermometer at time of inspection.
68 °C
